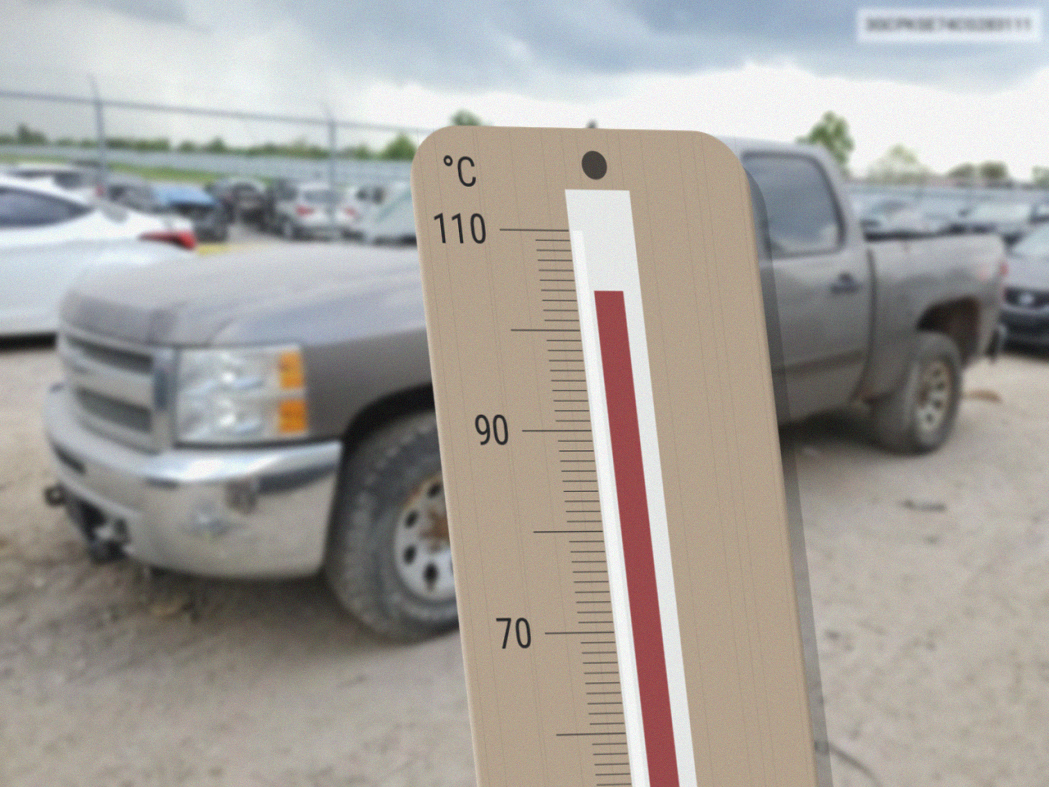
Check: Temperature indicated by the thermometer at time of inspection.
104 °C
